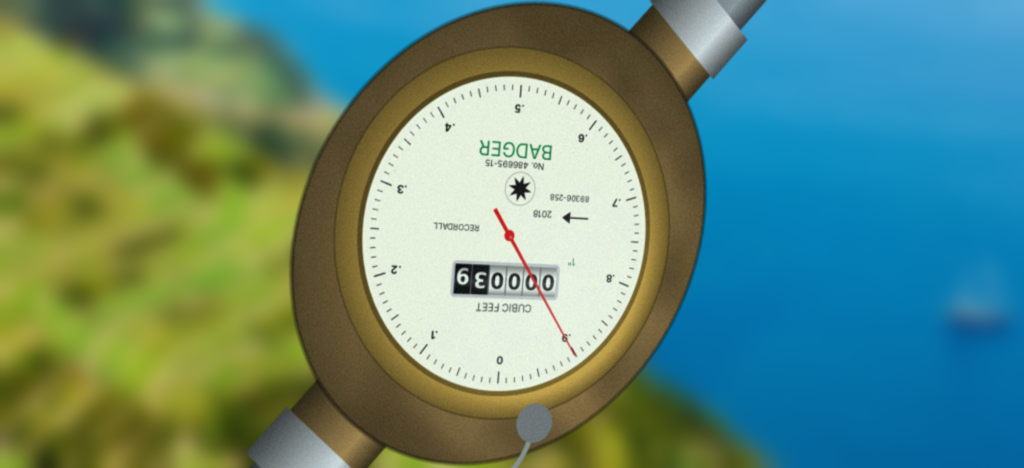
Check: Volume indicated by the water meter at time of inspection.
38.90 ft³
